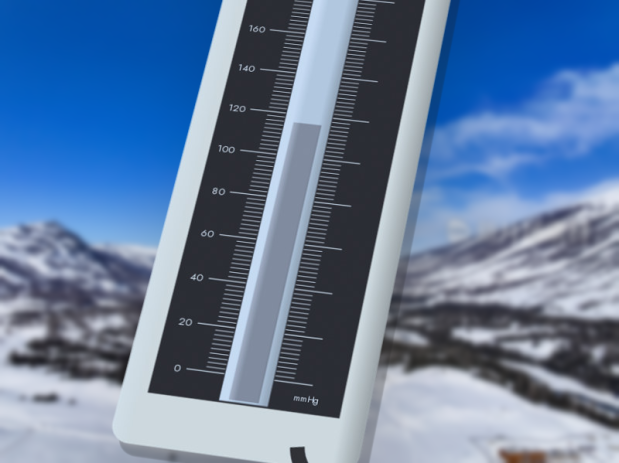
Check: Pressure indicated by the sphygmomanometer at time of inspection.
116 mmHg
